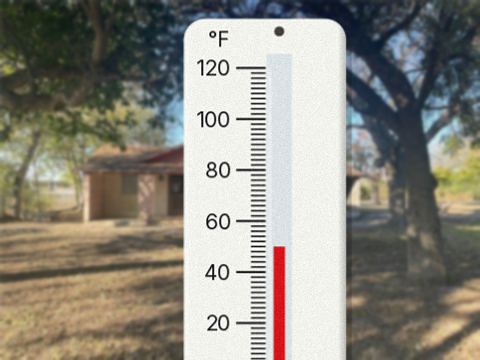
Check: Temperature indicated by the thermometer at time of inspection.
50 °F
